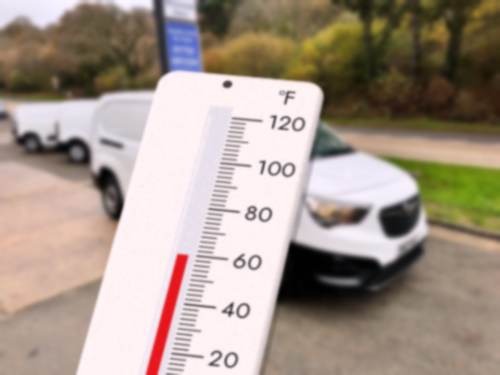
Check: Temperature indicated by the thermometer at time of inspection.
60 °F
